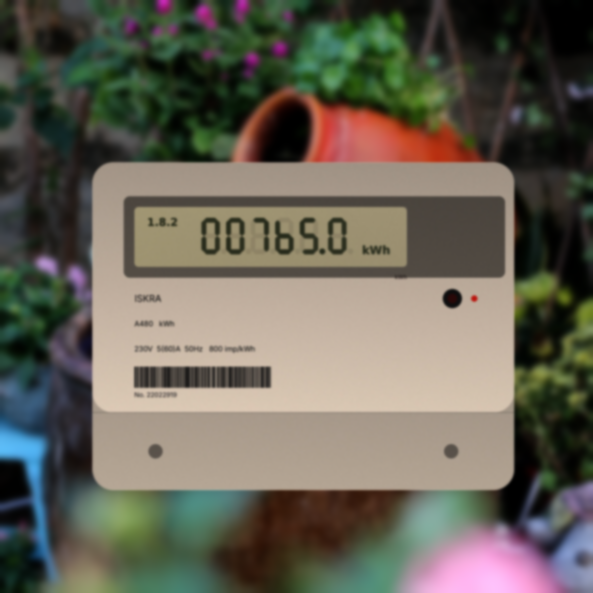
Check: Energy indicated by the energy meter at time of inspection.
765.0 kWh
